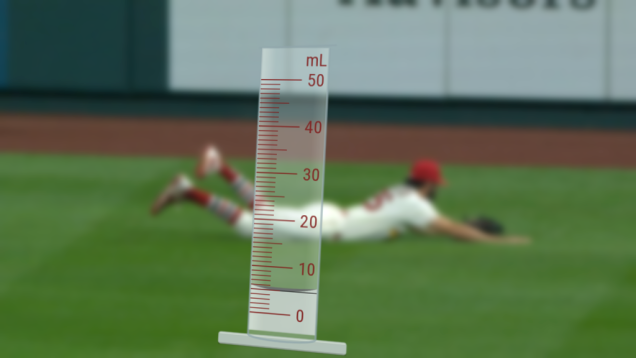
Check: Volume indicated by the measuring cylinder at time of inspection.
5 mL
